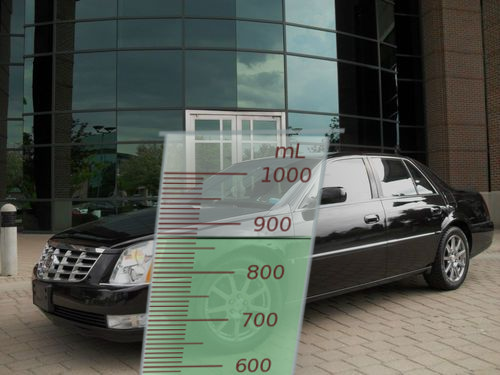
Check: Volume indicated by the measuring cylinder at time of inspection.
870 mL
